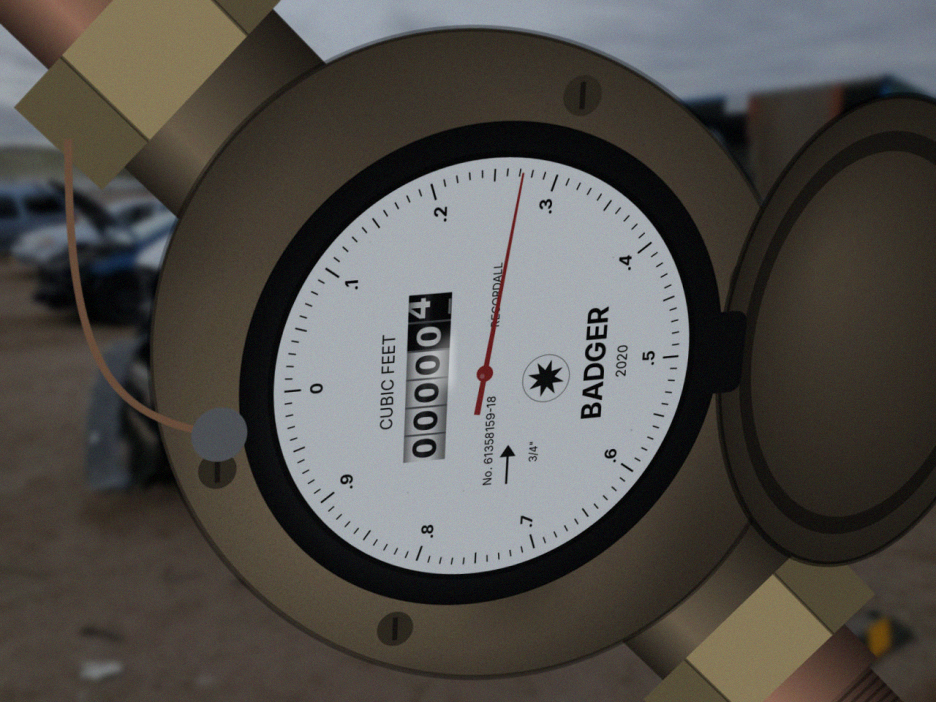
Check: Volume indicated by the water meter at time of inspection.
4.27 ft³
